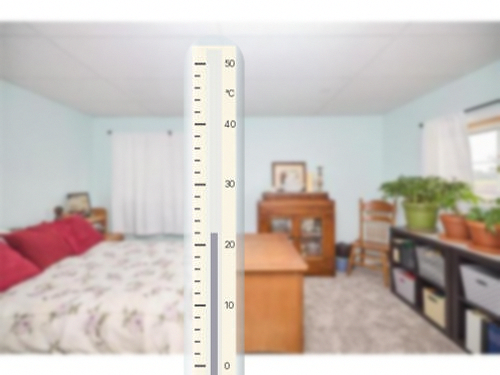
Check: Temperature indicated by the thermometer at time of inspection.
22 °C
